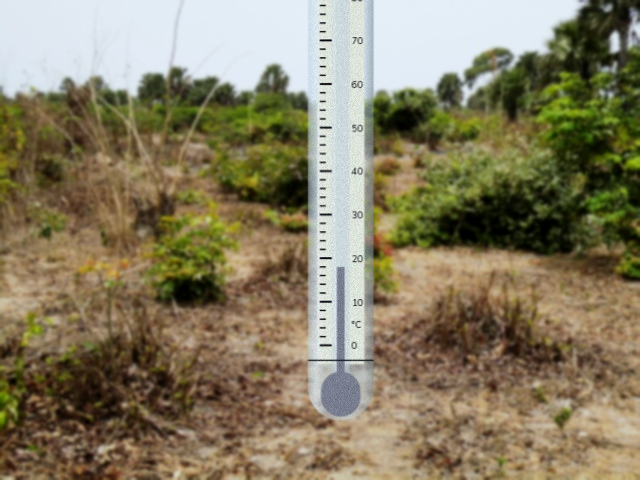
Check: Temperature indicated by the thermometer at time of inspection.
18 °C
